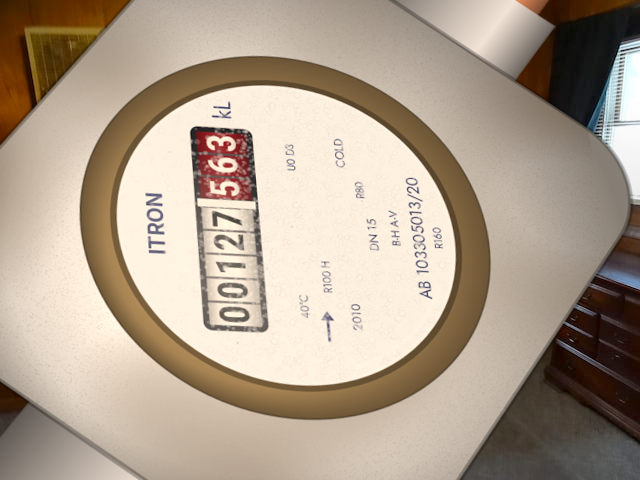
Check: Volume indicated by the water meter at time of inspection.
127.563 kL
